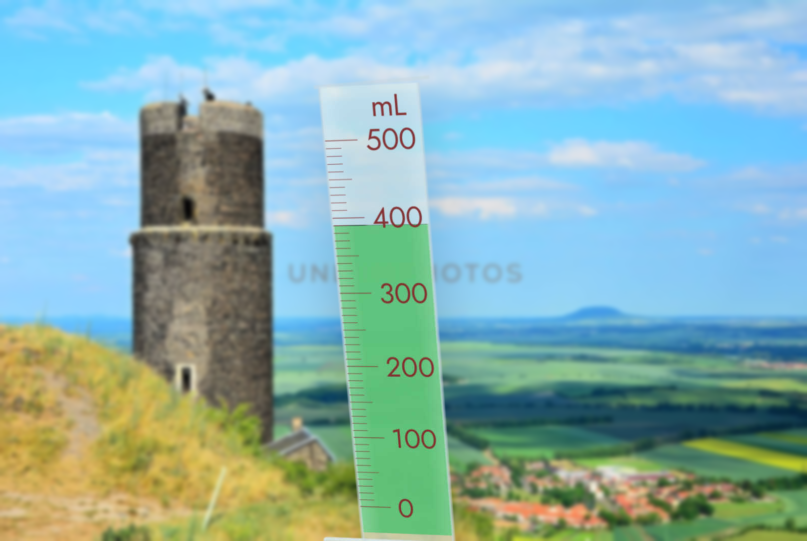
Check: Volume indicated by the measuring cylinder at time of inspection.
390 mL
